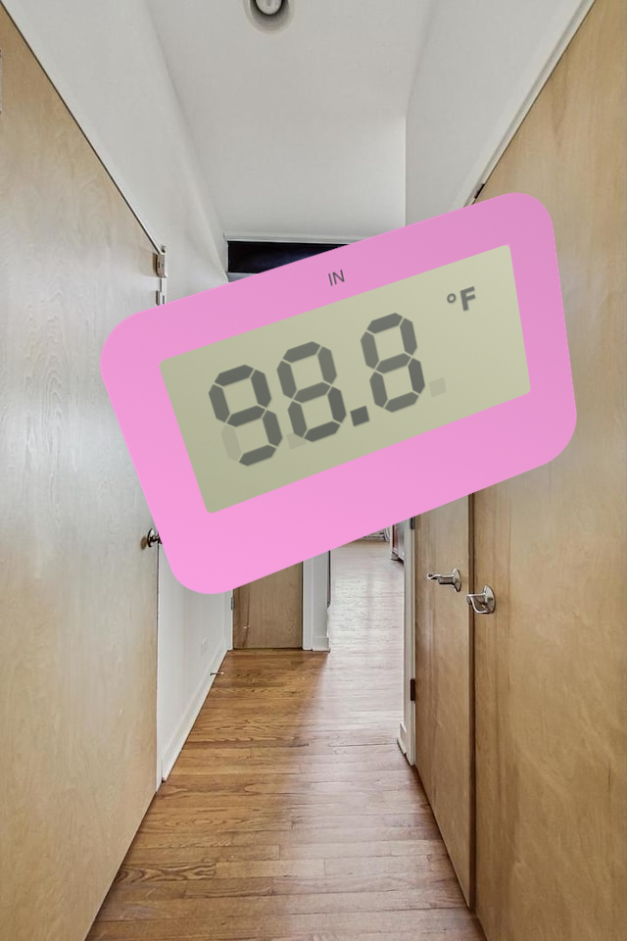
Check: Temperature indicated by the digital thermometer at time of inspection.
98.8 °F
